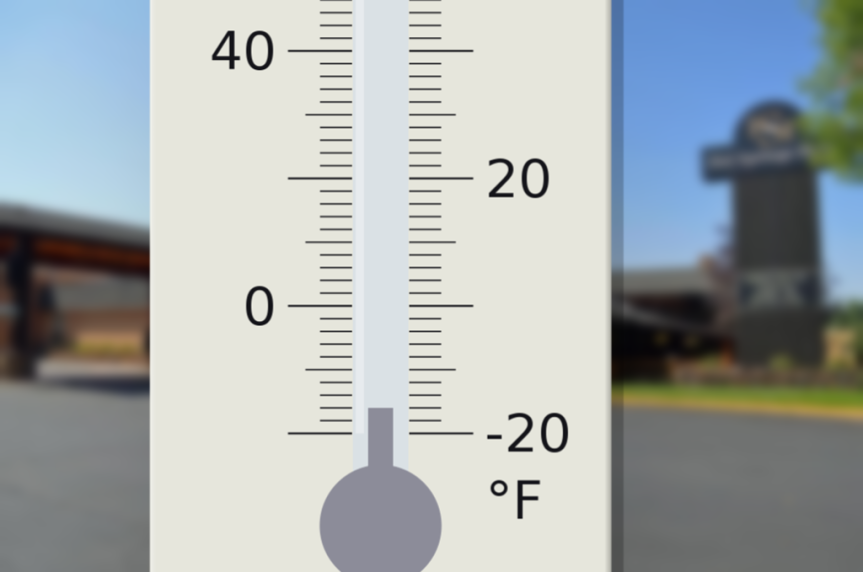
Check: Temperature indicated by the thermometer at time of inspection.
-16 °F
